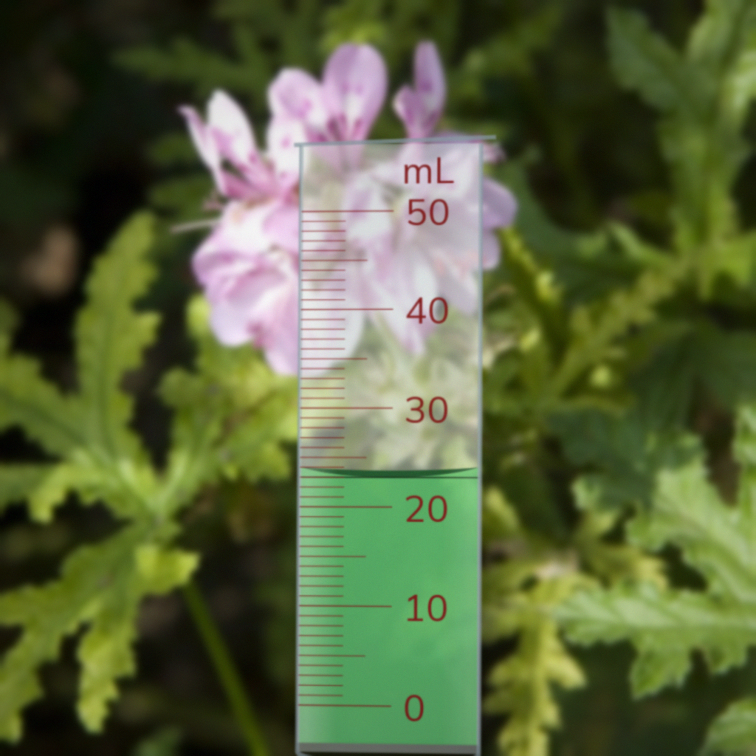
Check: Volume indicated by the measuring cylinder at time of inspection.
23 mL
